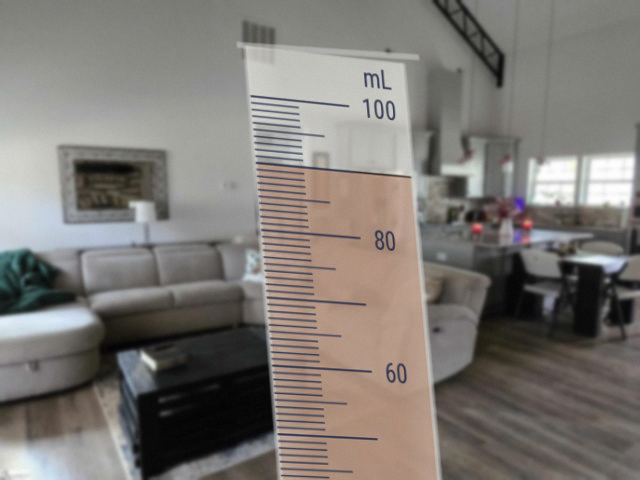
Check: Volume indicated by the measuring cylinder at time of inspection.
90 mL
